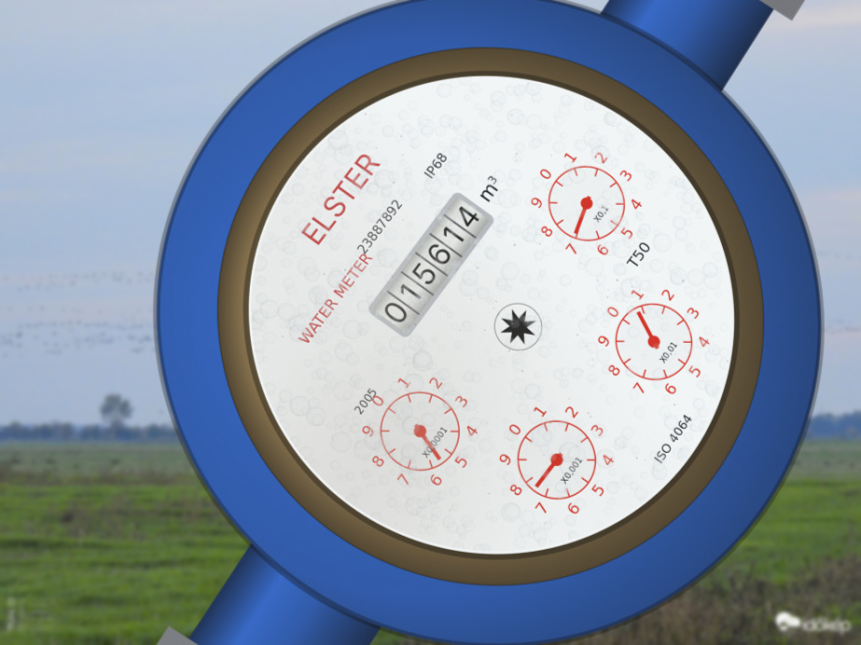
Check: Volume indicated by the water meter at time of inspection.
15614.7075 m³
